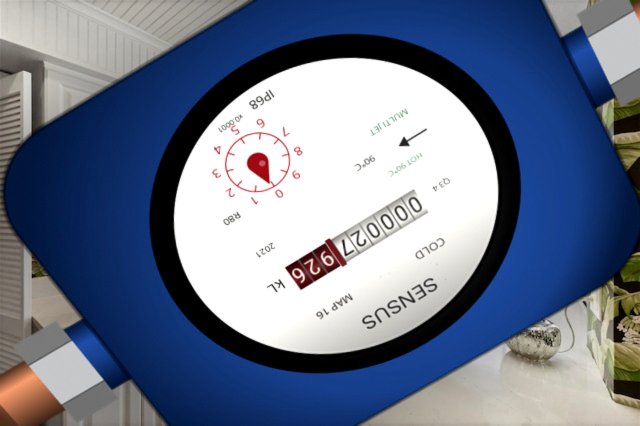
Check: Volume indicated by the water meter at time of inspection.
27.9260 kL
